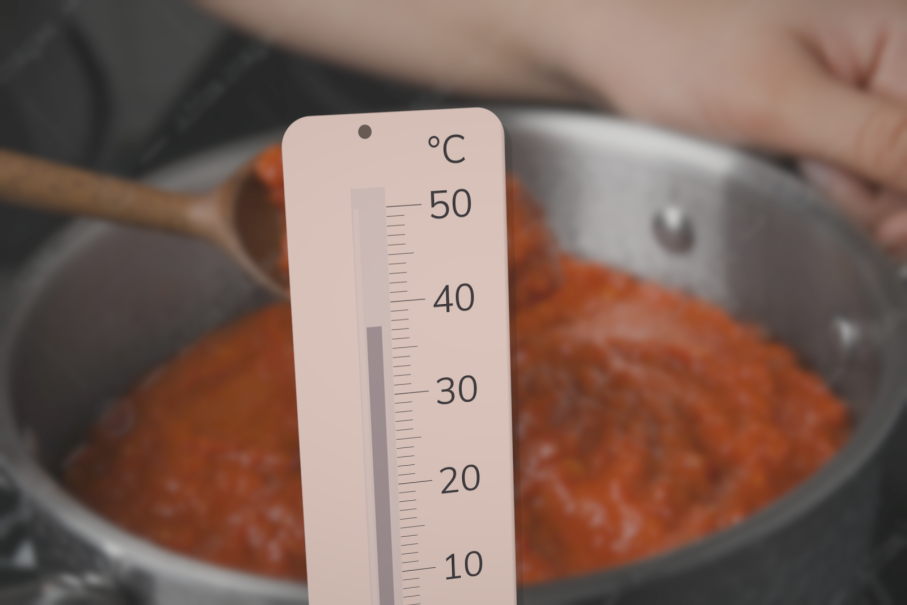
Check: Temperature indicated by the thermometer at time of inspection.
37.5 °C
